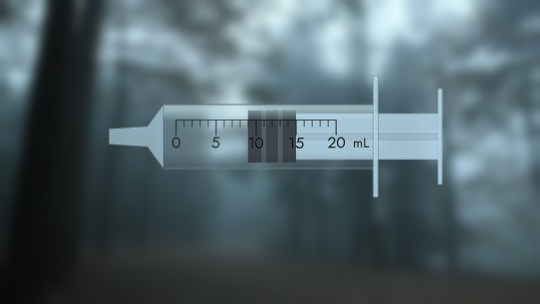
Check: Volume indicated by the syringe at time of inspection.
9 mL
